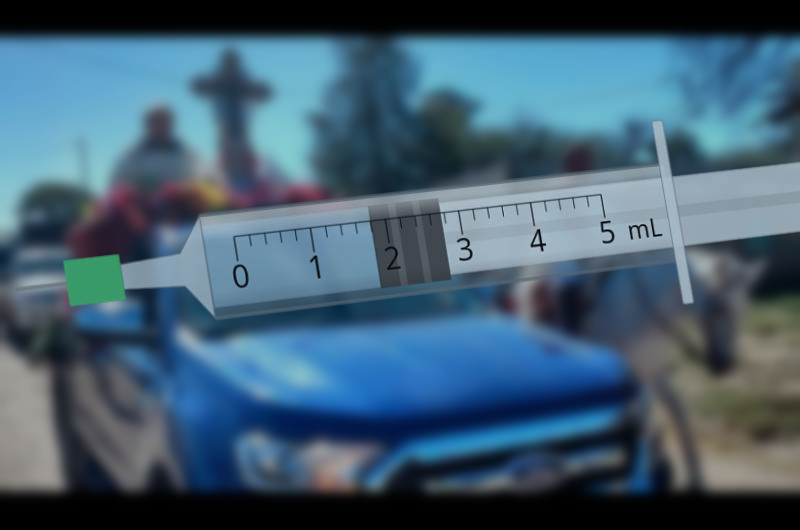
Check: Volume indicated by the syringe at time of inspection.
1.8 mL
